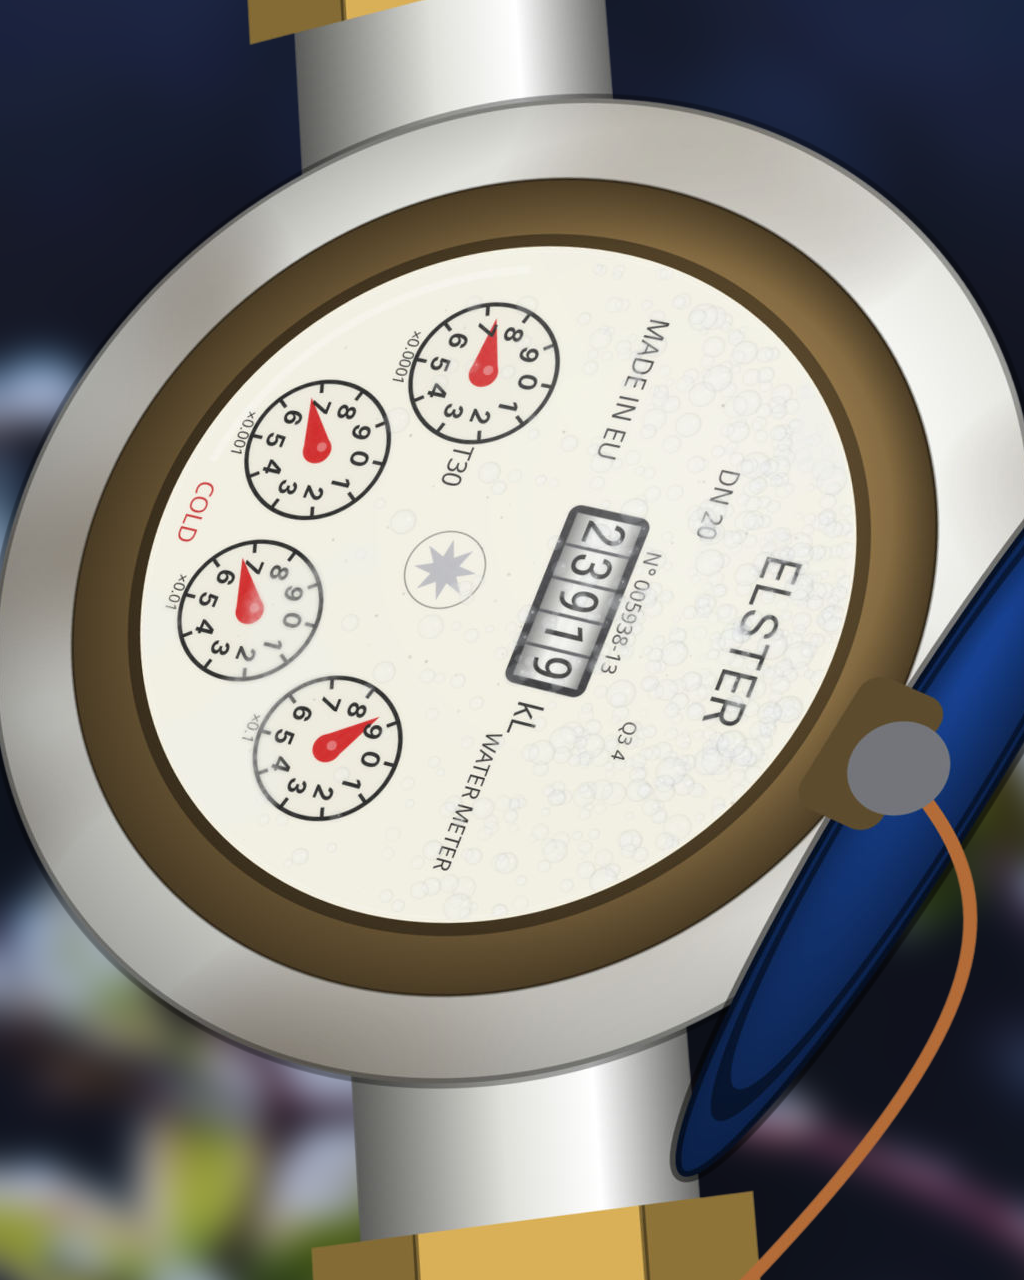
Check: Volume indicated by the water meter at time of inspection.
23919.8667 kL
